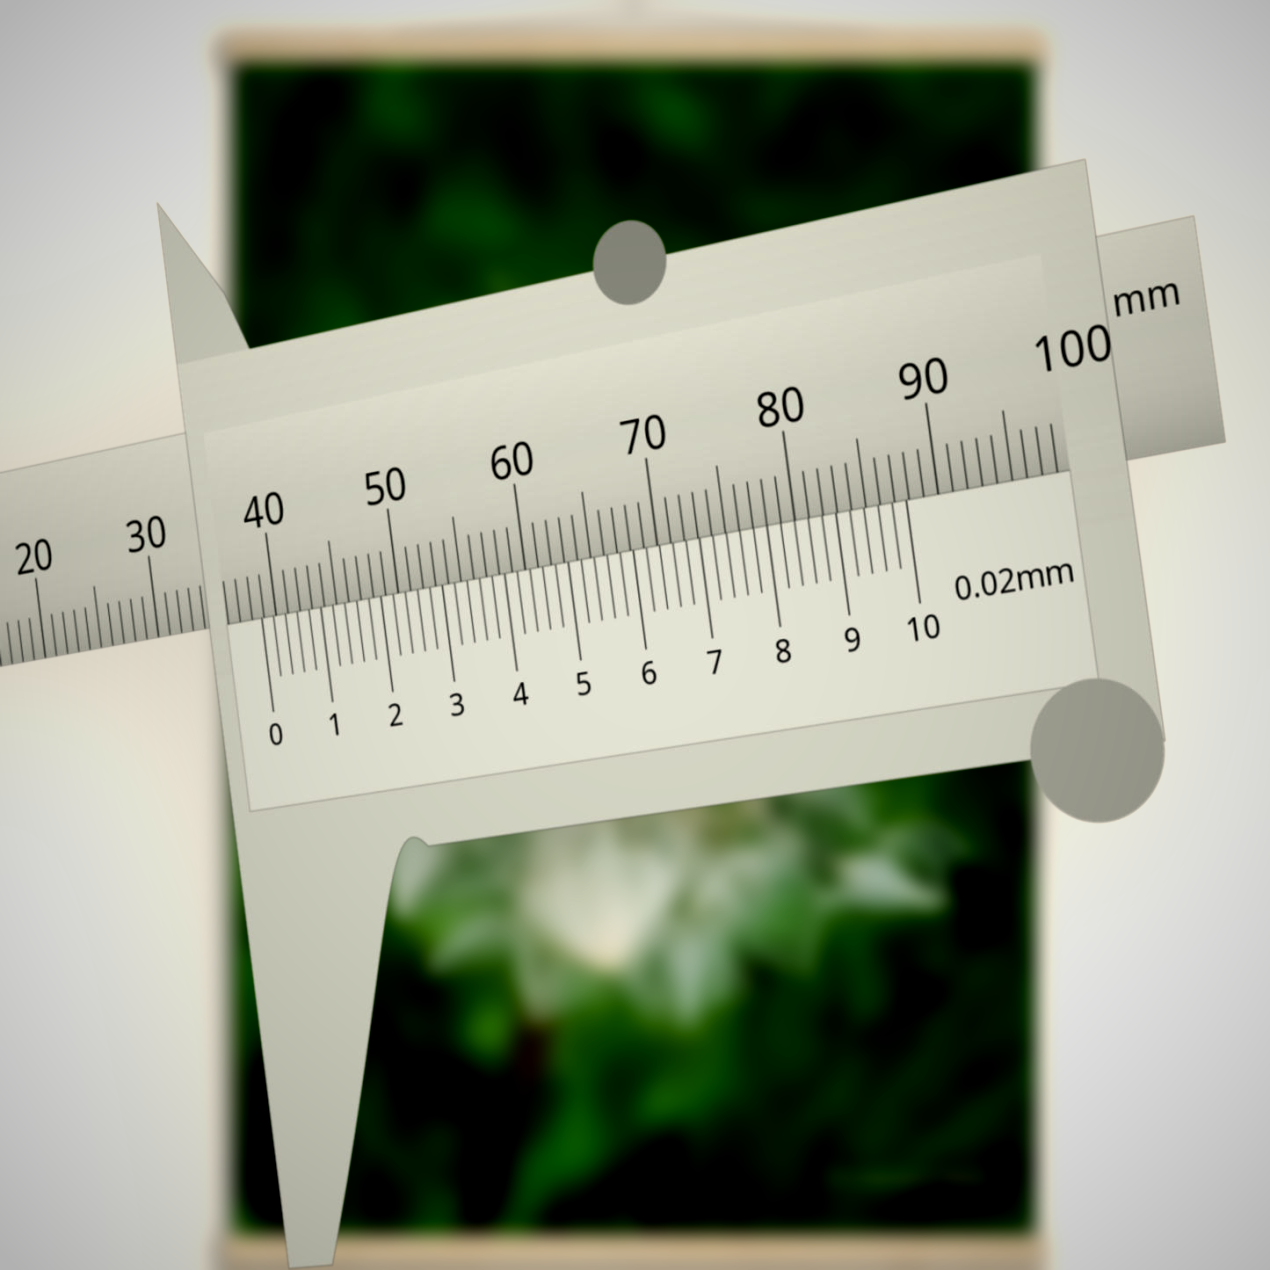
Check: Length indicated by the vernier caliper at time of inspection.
38.8 mm
